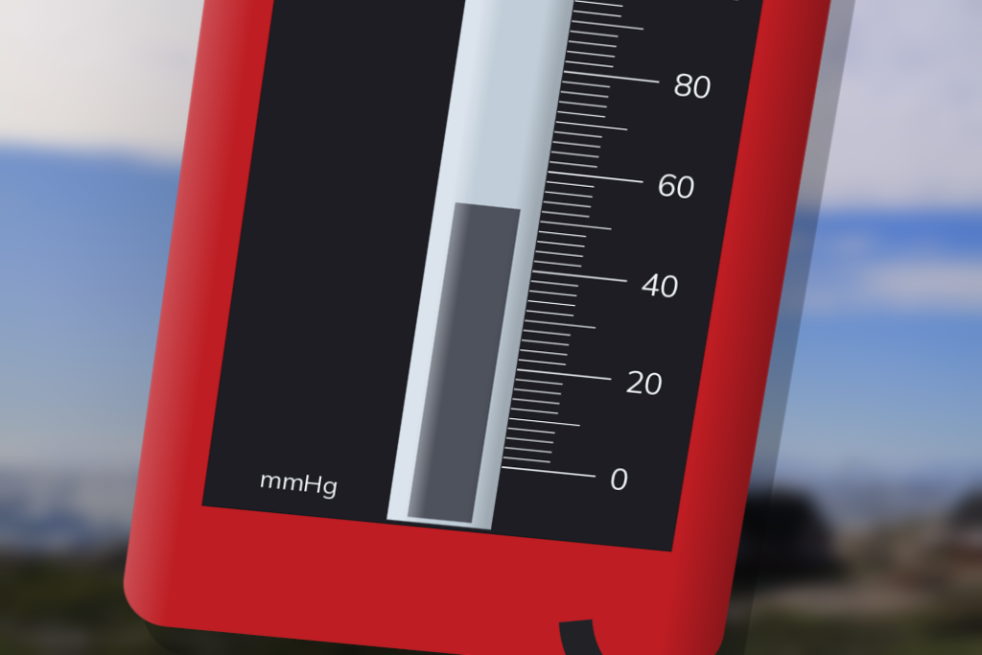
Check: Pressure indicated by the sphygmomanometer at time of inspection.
52 mmHg
